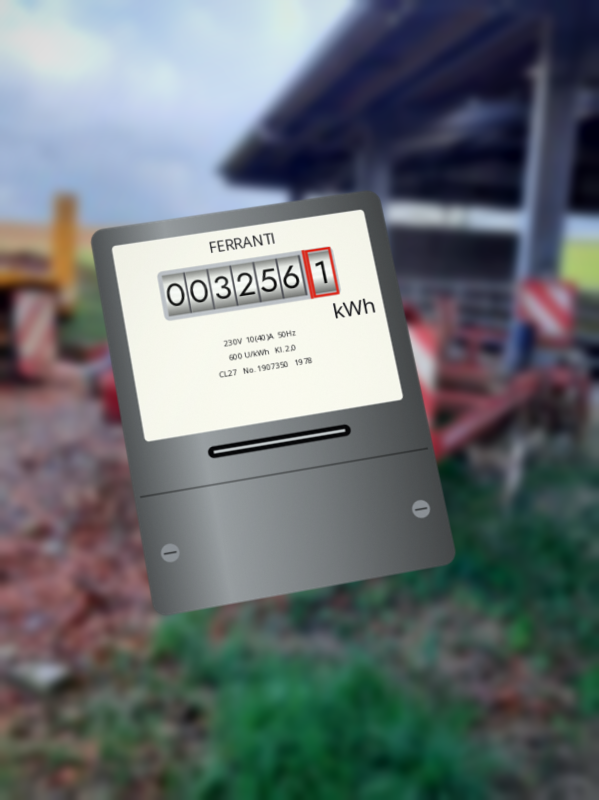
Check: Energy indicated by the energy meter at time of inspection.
3256.1 kWh
